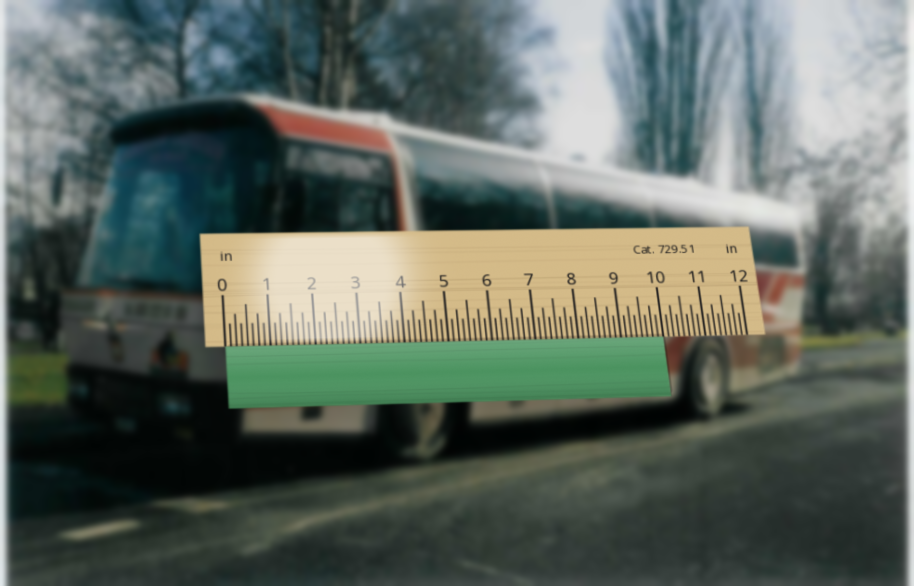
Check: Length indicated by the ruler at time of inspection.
10 in
